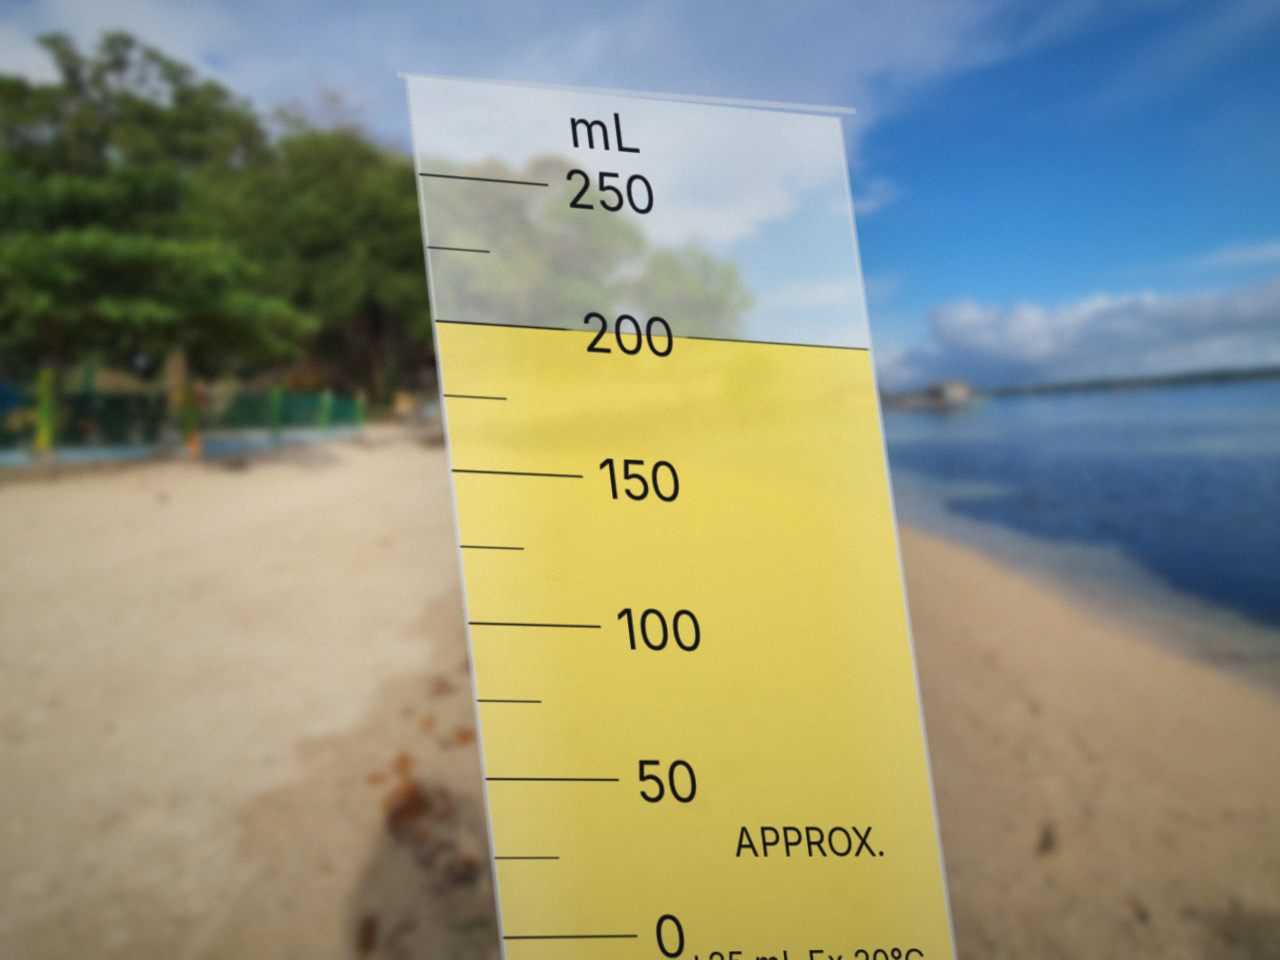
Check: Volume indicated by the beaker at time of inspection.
200 mL
